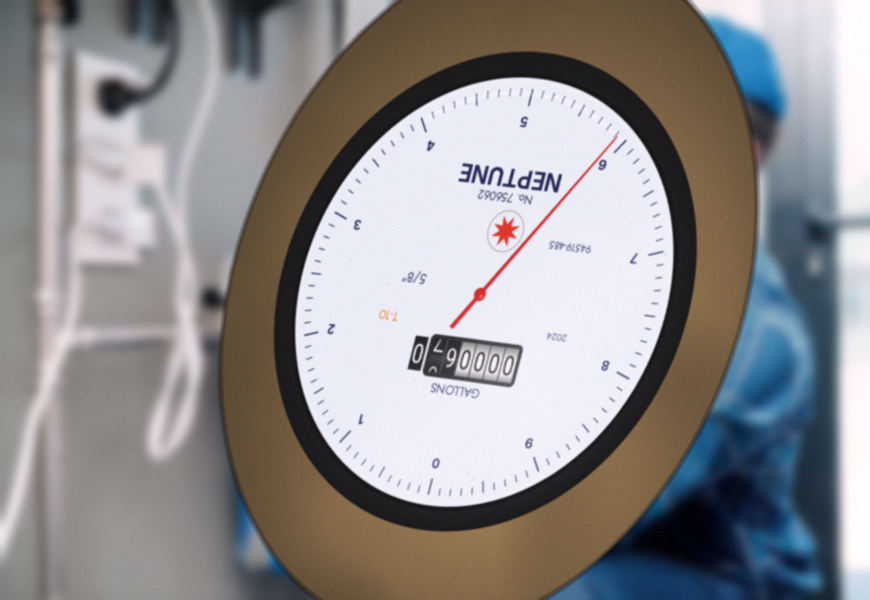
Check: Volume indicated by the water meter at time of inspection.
665.9 gal
